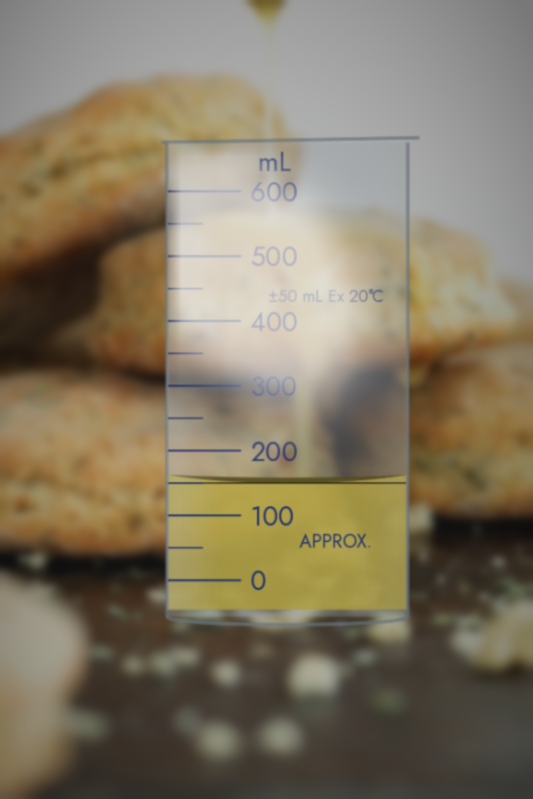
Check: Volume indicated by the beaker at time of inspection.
150 mL
